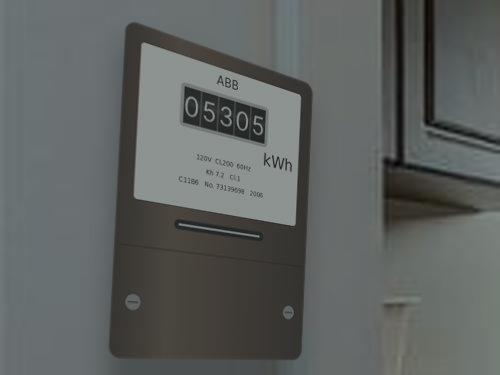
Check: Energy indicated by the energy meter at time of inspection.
5305 kWh
